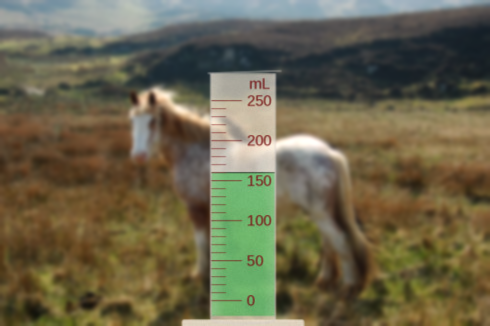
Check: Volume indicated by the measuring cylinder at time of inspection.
160 mL
